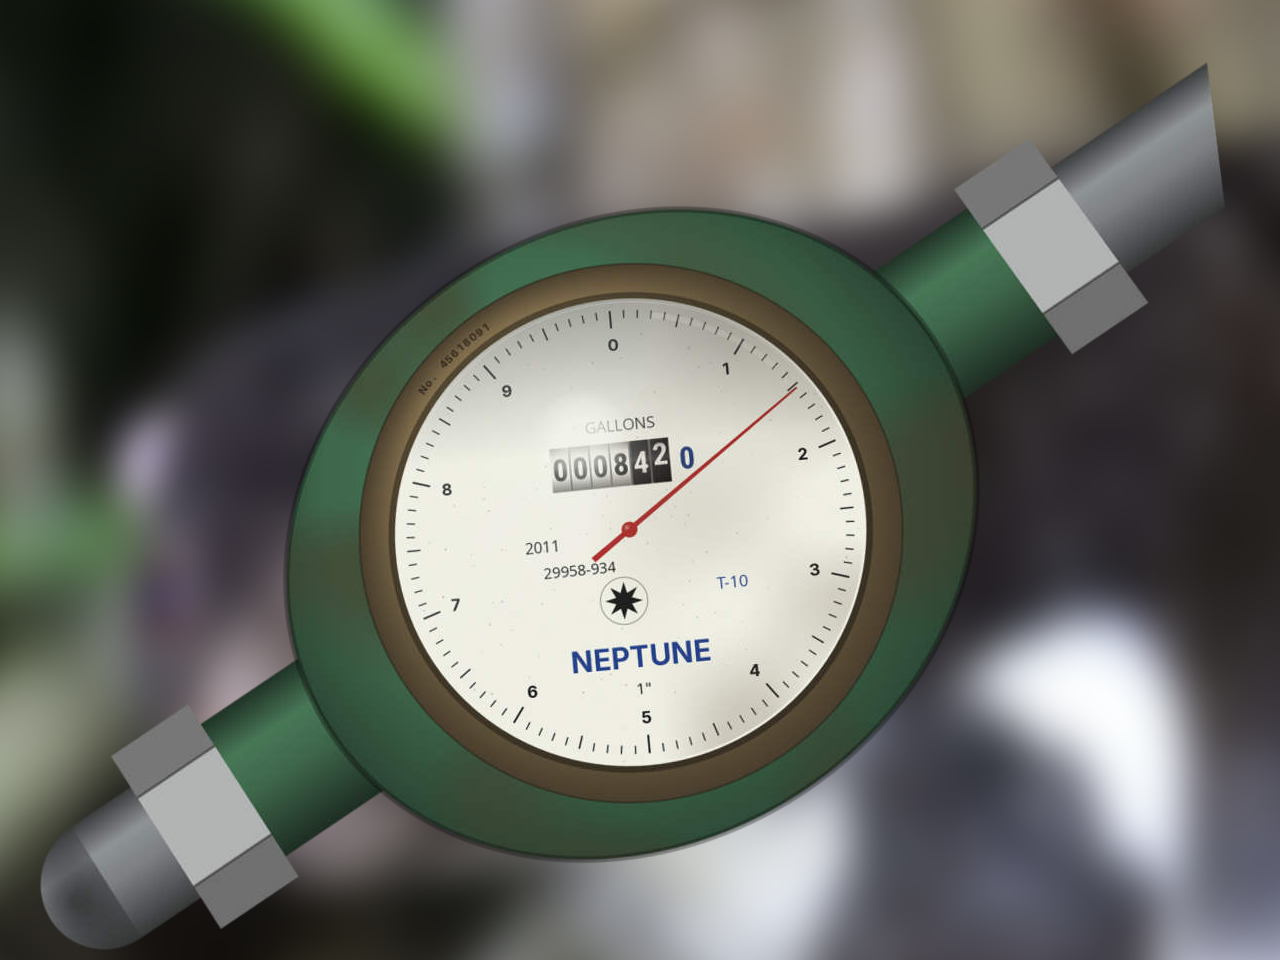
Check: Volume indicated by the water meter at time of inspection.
8421.5 gal
